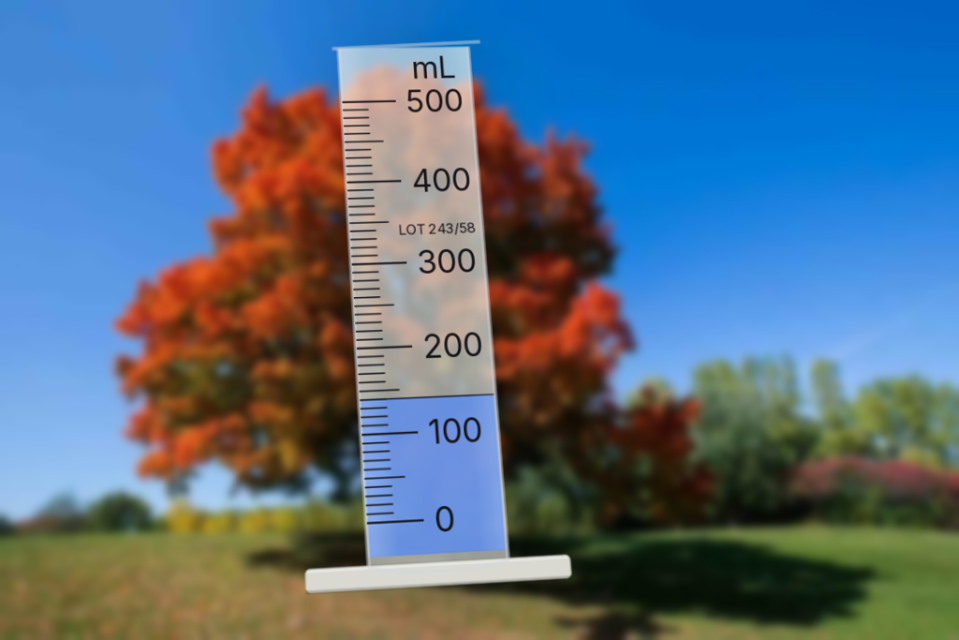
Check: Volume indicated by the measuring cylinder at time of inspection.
140 mL
